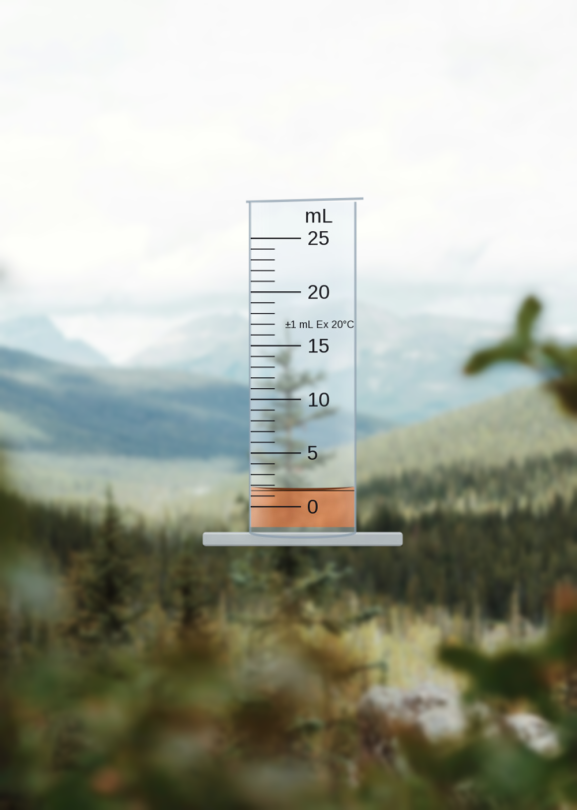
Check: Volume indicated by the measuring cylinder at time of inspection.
1.5 mL
